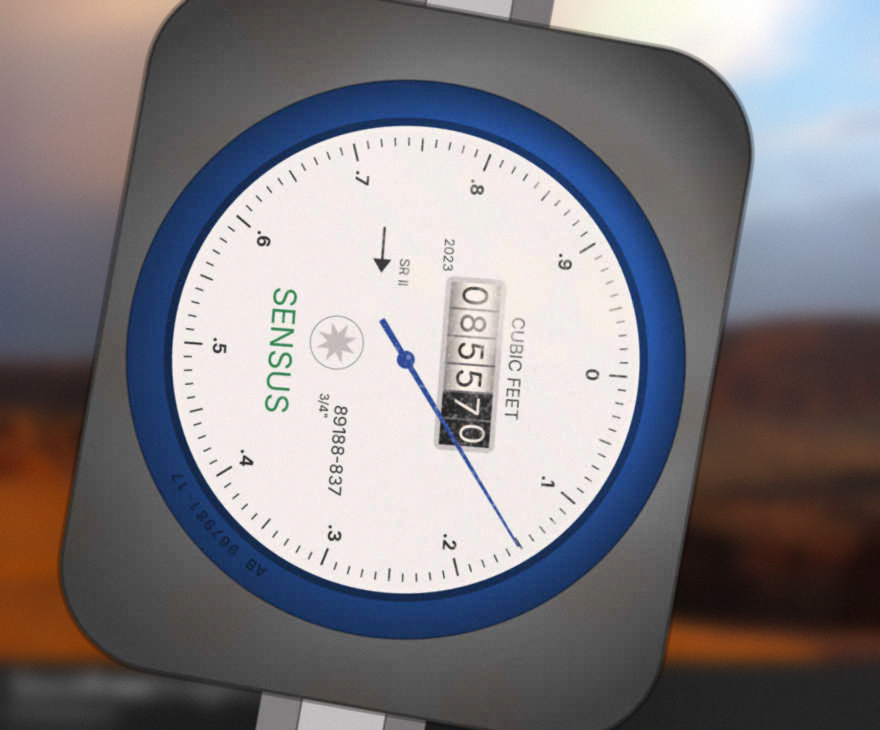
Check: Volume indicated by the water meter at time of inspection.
85570.15 ft³
